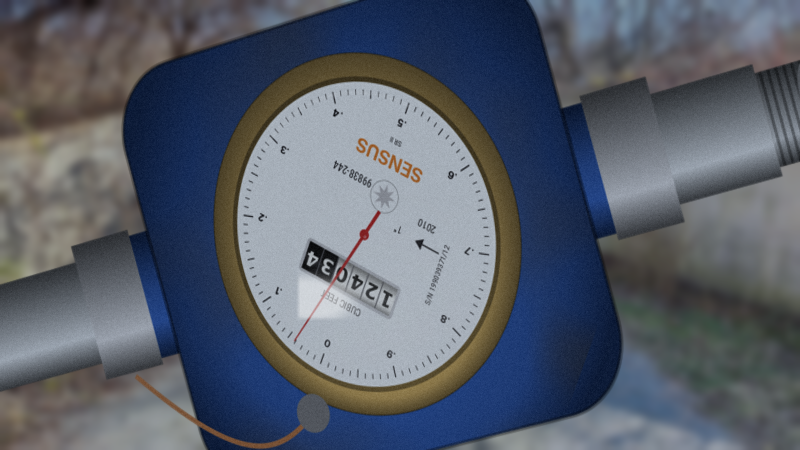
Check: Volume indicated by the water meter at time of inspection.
124034.04 ft³
